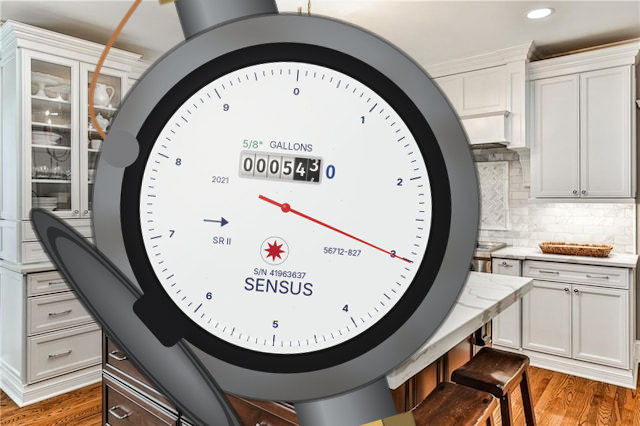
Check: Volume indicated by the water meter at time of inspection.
5433.0 gal
